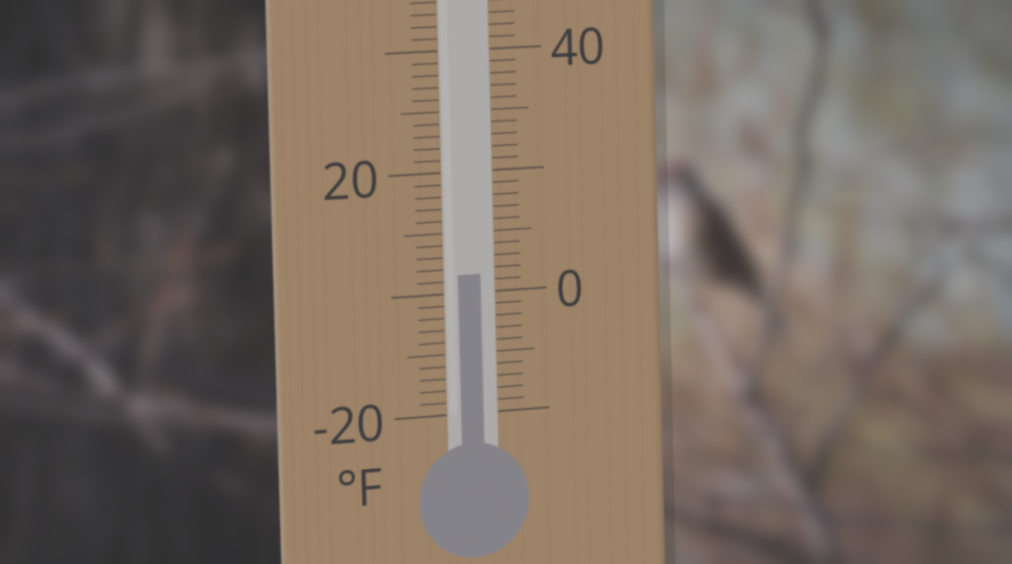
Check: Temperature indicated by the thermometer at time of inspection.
3 °F
